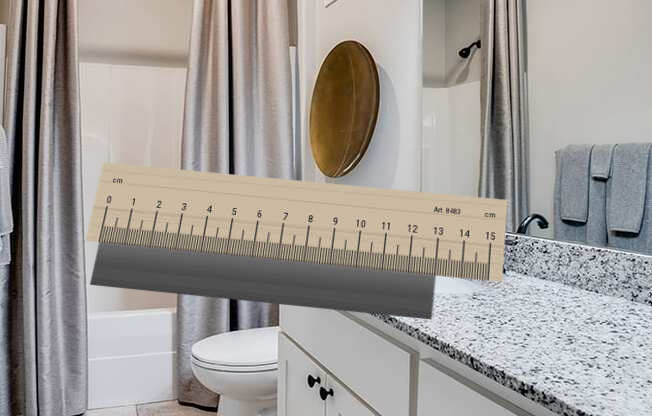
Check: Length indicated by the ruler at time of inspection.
13 cm
